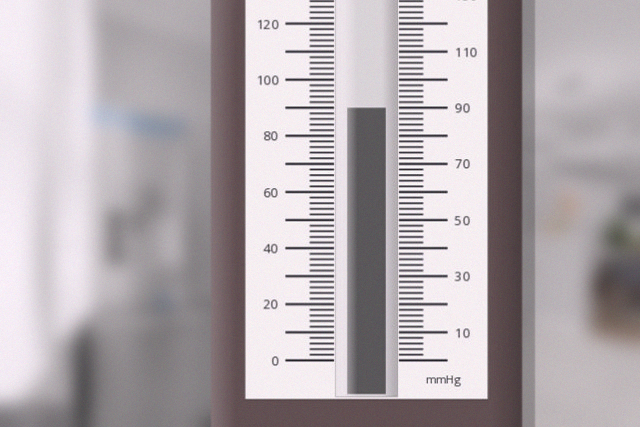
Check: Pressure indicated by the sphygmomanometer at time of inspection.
90 mmHg
